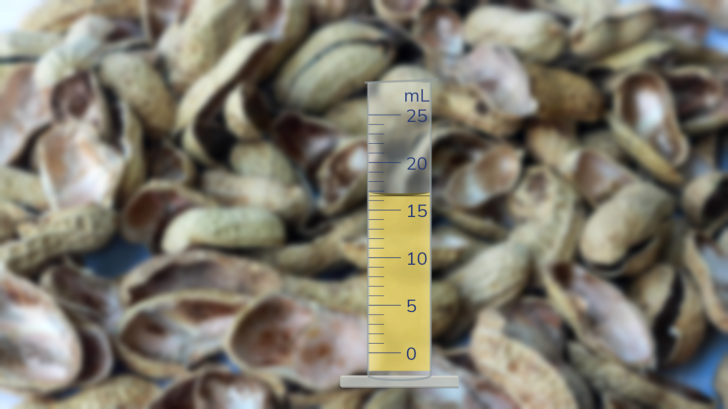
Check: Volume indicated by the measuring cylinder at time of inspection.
16.5 mL
